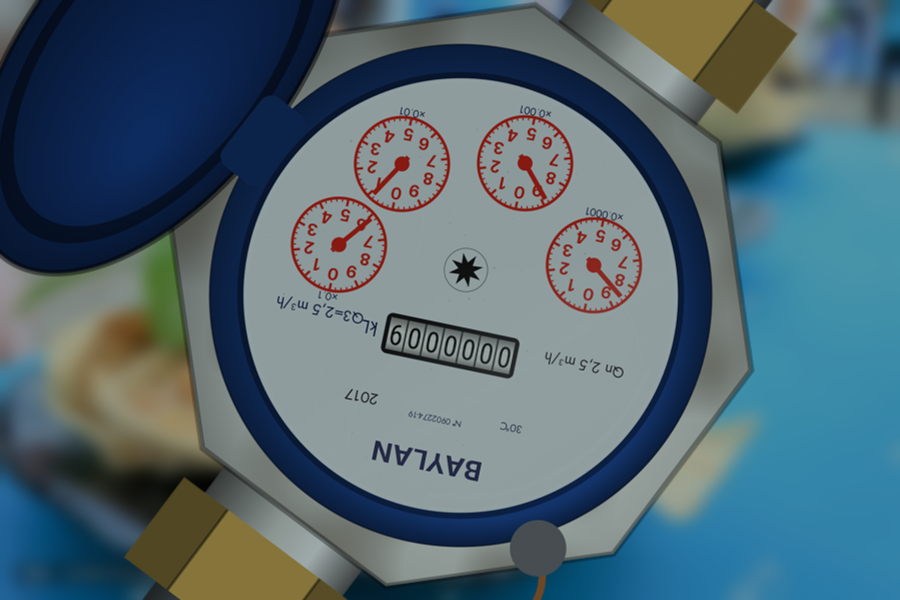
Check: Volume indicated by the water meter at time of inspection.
9.6088 kL
